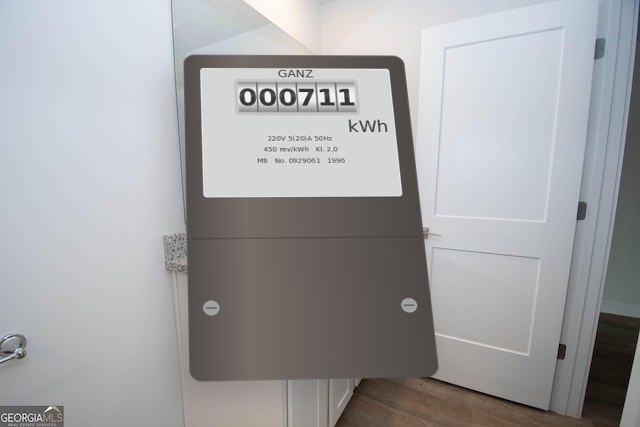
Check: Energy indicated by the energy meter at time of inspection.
711 kWh
